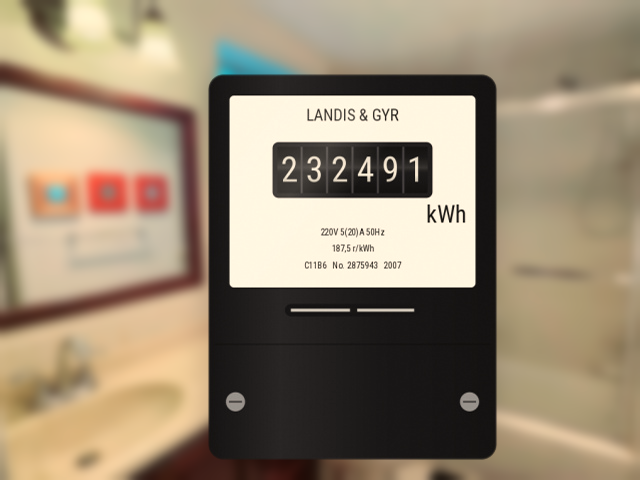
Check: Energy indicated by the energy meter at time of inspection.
232491 kWh
